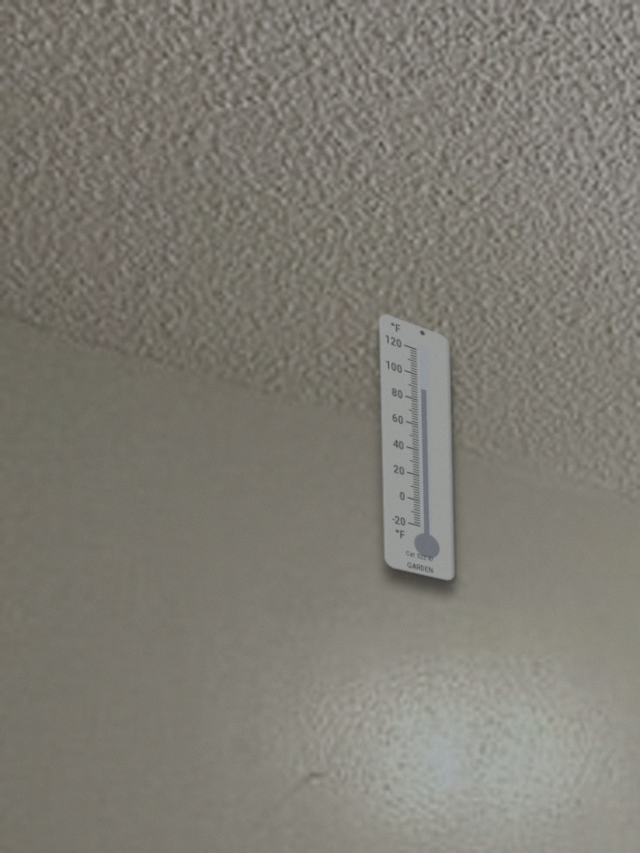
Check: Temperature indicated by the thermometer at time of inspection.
90 °F
